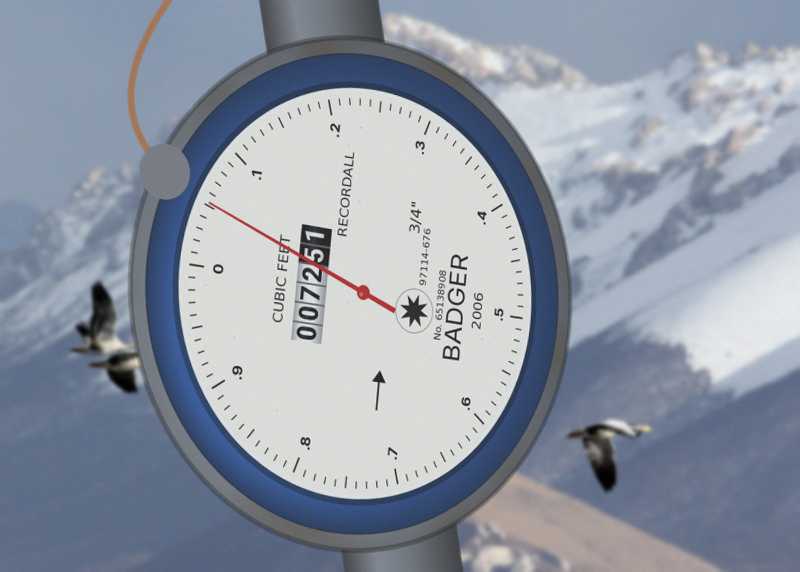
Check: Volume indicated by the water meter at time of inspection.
7251.05 ft³
